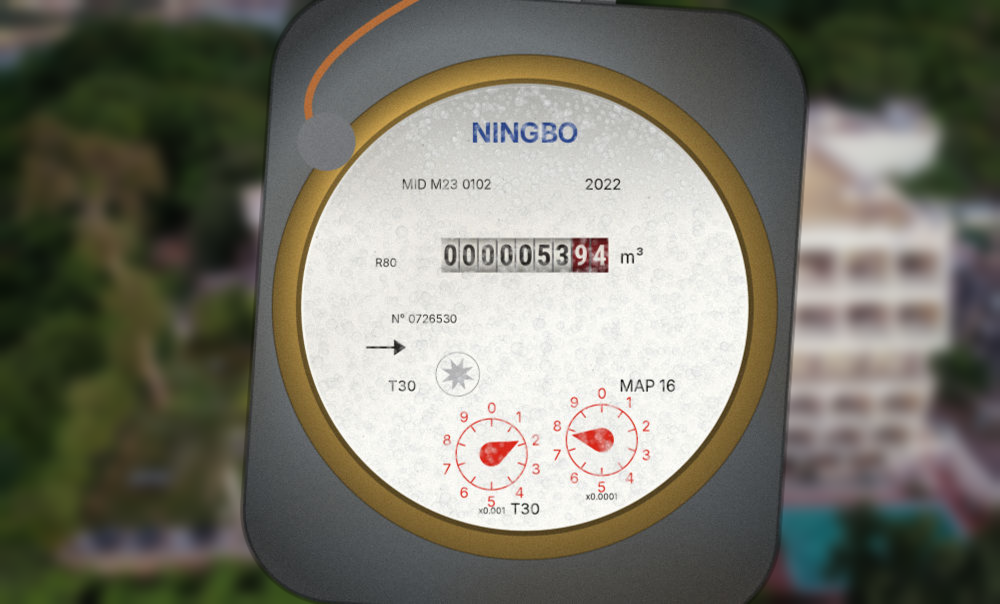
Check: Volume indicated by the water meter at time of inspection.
53.9417 m³
